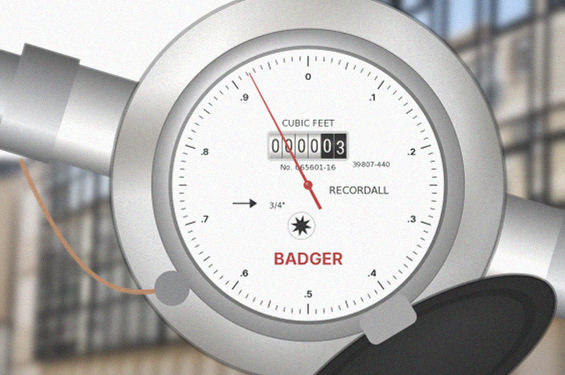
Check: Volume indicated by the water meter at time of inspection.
2.92 ft³
